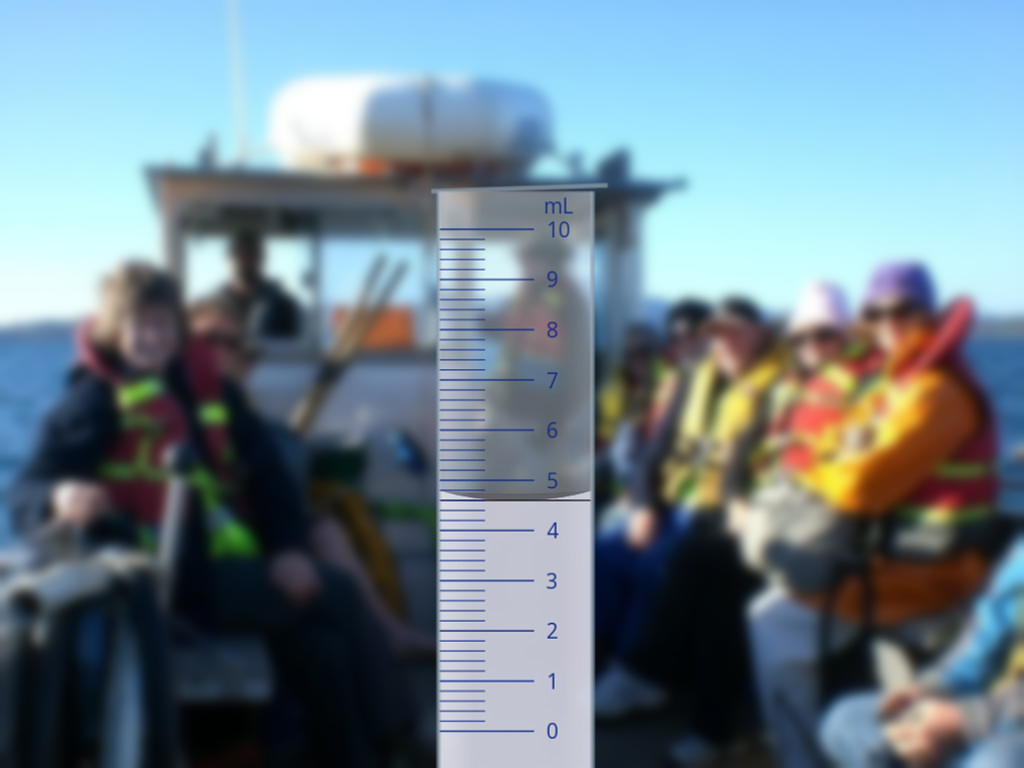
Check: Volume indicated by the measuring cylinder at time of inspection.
4.6 mL
